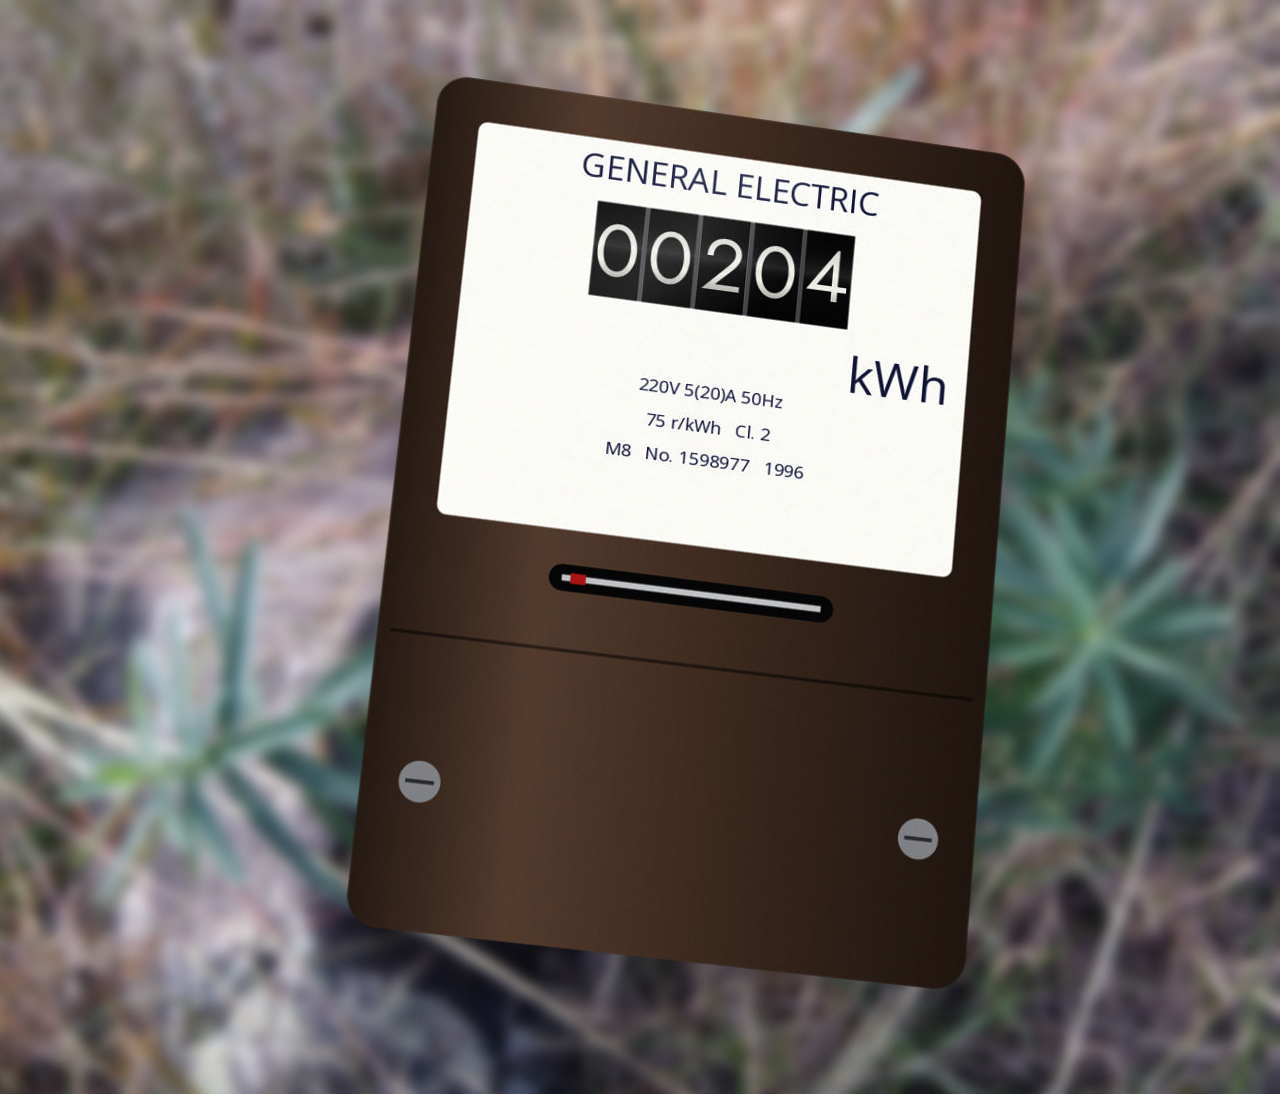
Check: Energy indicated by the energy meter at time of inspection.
204 kWh
